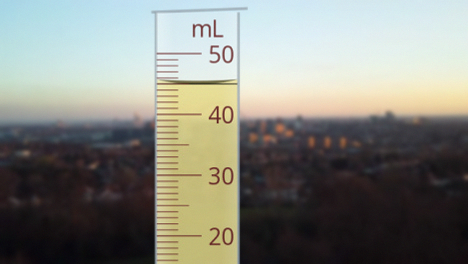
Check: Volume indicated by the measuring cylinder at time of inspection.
45 mL
